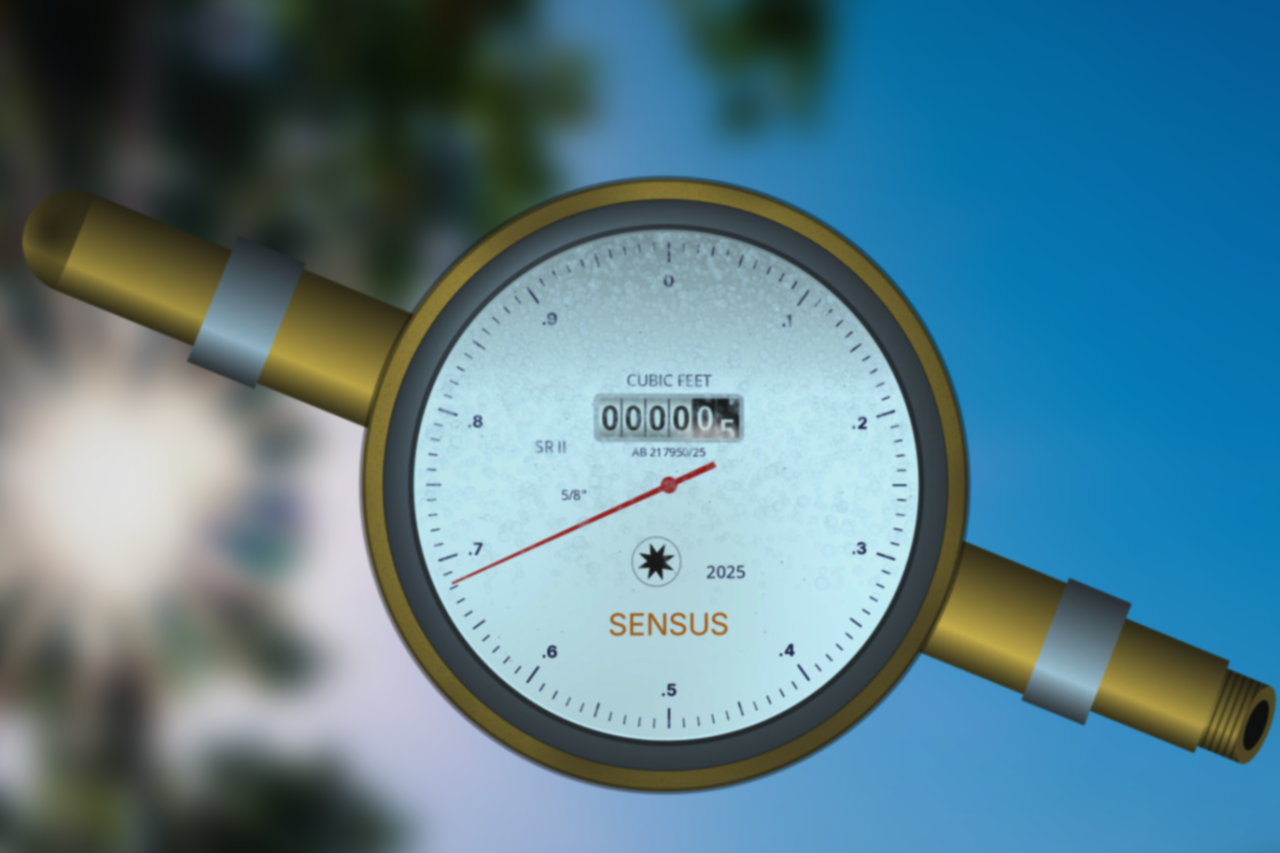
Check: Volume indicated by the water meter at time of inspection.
4.68 ft³
